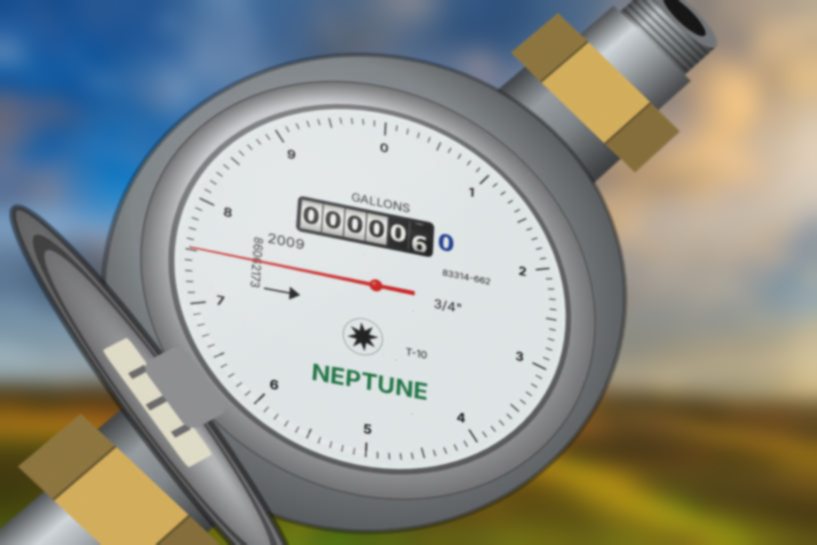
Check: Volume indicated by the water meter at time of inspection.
57.5 gal
